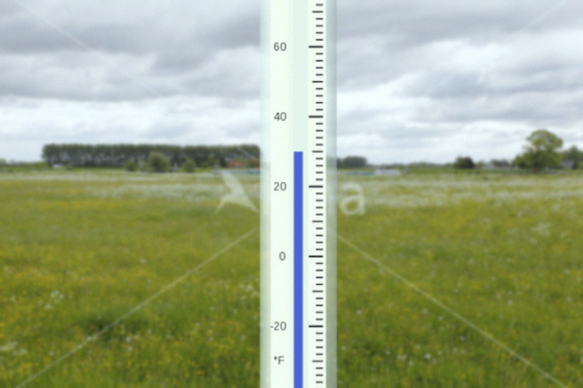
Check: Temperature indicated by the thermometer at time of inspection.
30 °F
